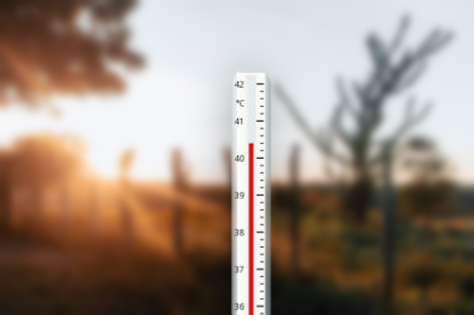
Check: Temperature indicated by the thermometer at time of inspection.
40.4 °C
